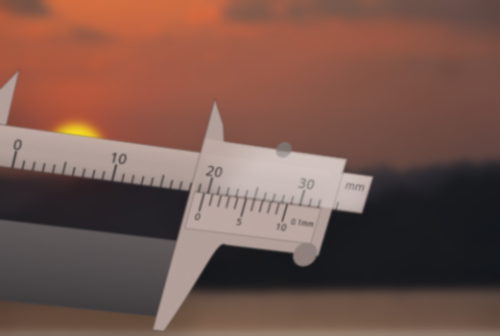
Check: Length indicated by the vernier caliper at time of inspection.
19.6 mm
